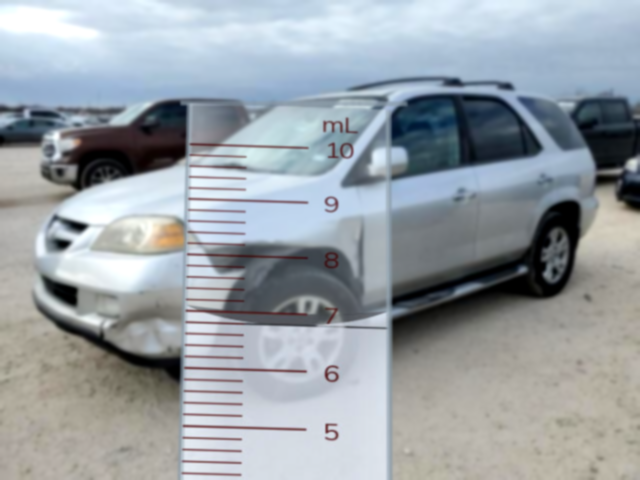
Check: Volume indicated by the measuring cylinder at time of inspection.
6.8 mL
